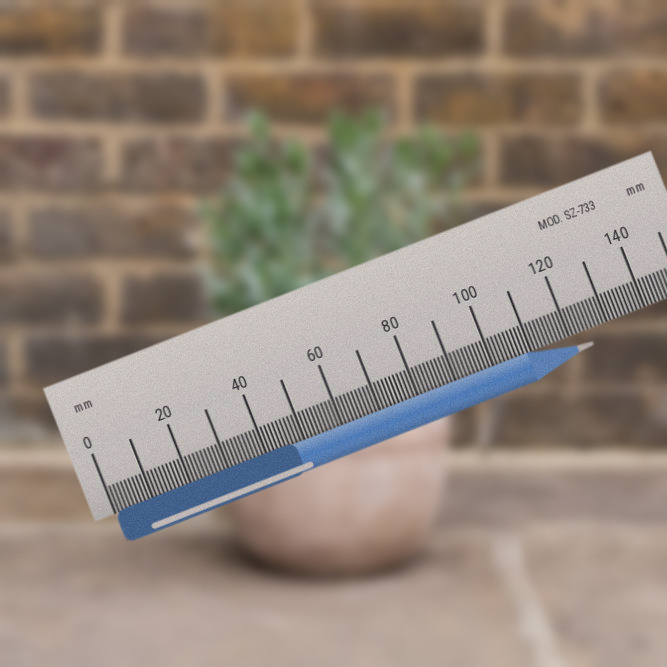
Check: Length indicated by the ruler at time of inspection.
125 mm
